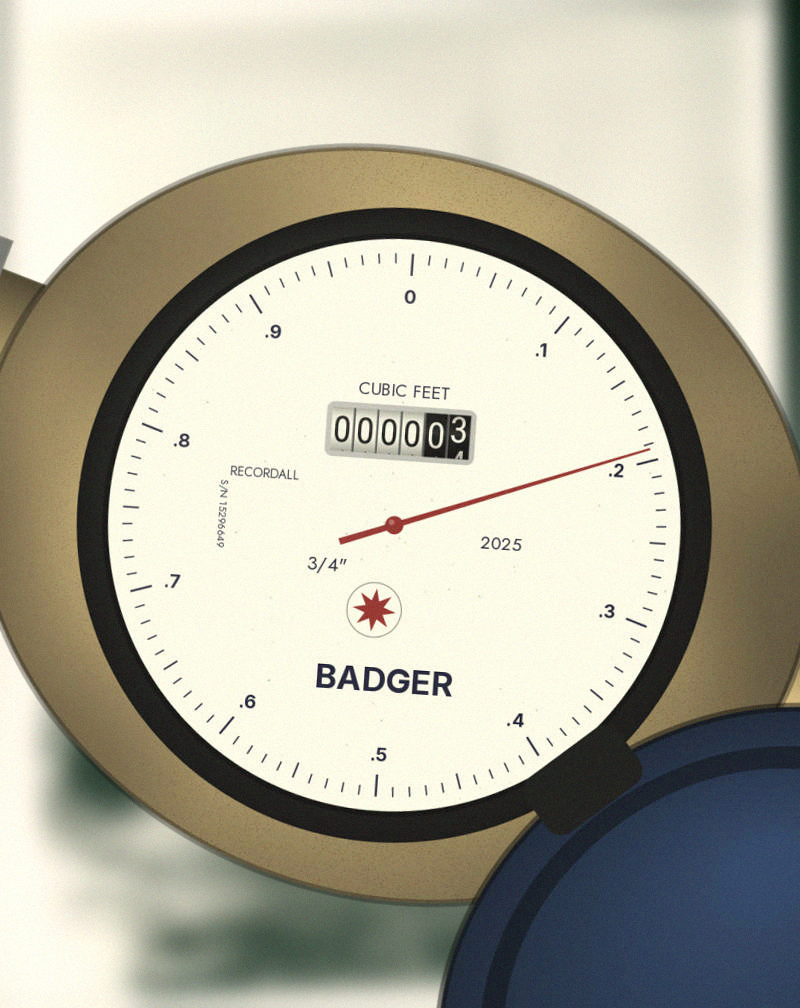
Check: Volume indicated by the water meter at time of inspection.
3.19 ft³
